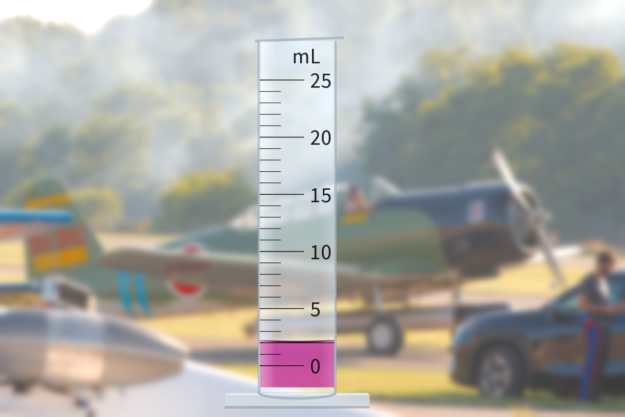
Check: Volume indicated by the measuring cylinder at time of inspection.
2 mL
